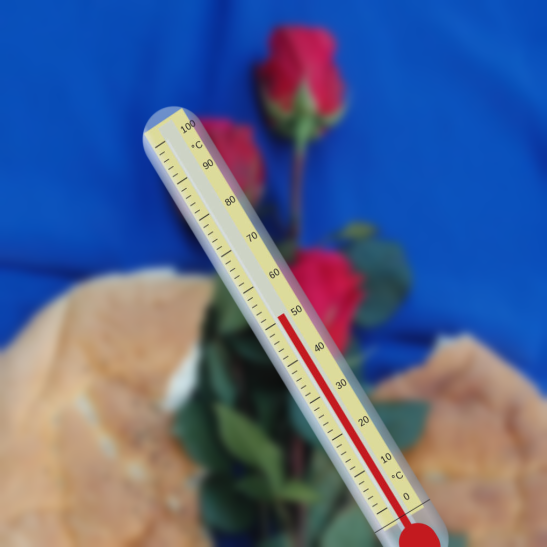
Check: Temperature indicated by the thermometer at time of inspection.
51 °C
